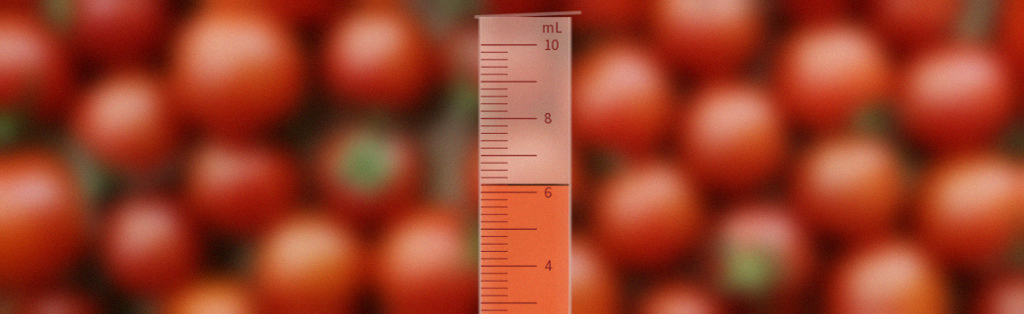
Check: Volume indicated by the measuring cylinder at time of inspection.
6.2 mL
